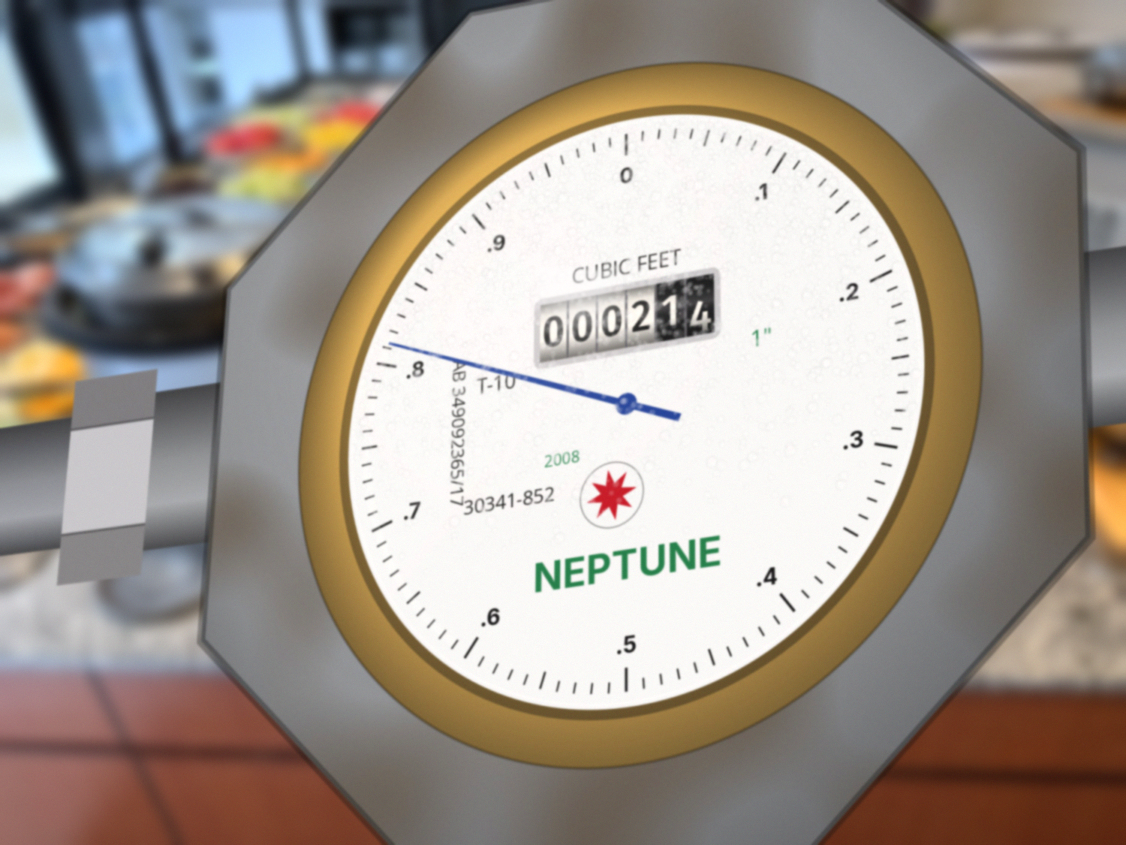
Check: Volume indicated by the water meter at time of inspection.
213.81 ft³
